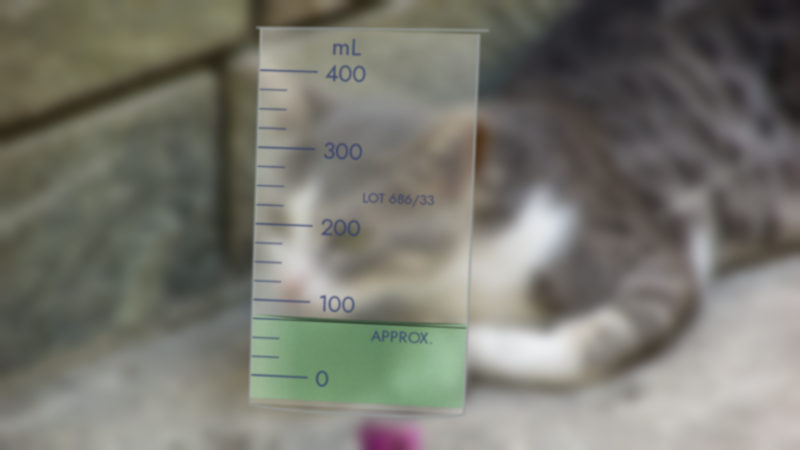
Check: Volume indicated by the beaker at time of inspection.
75 mL
